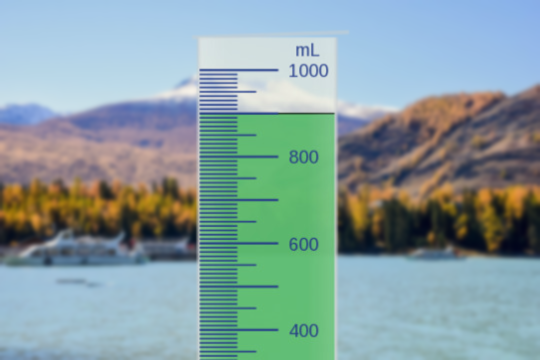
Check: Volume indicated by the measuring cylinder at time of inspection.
900 mL
